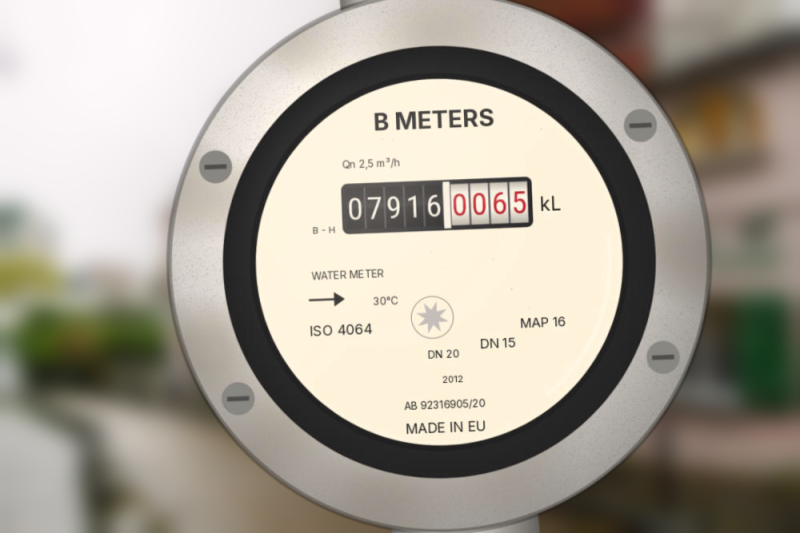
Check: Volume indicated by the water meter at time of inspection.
7916.0065 kL
